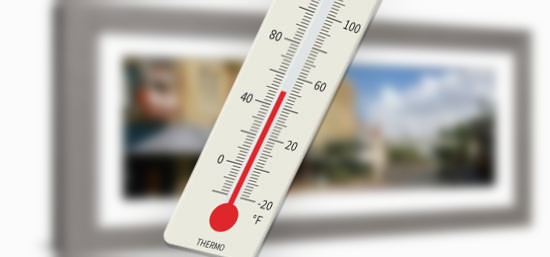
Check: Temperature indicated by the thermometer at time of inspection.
50 °F
